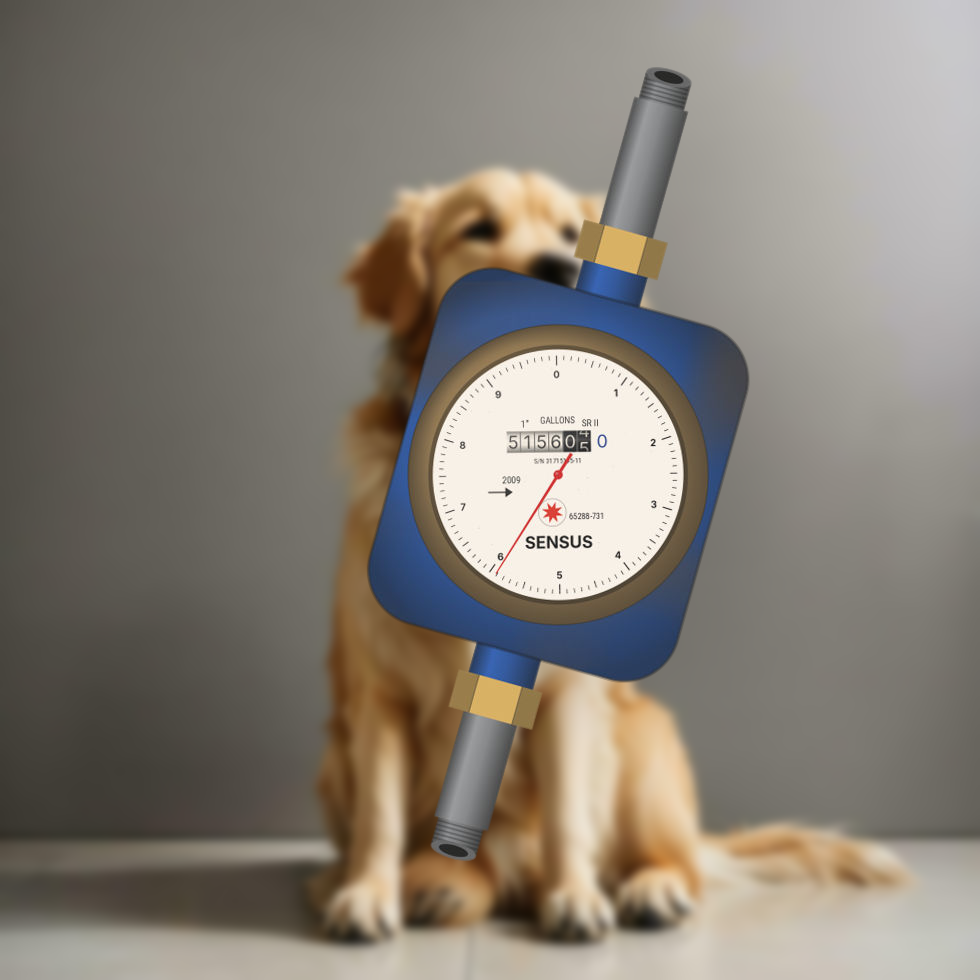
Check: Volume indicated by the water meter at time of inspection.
5156045.9 gal
